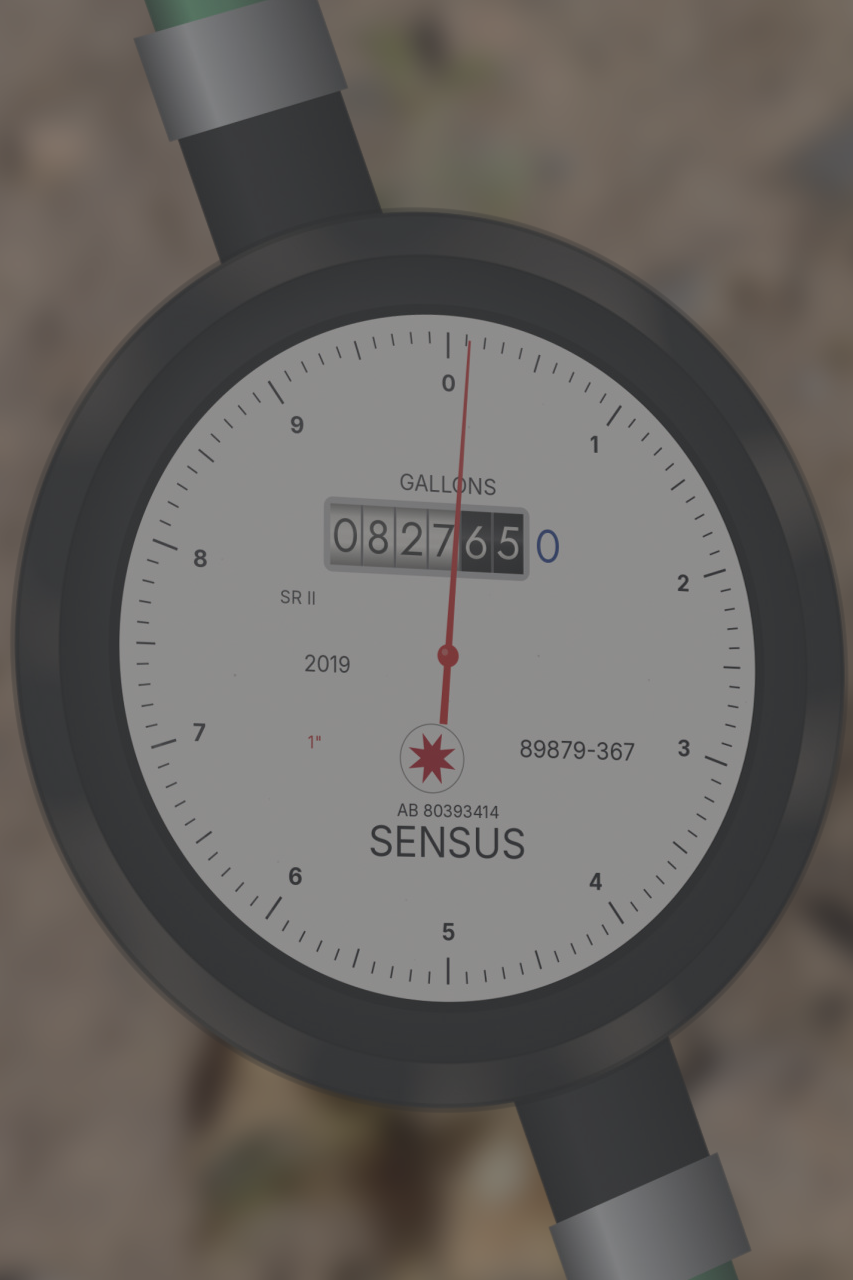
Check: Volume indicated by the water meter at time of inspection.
827650.1 gal
